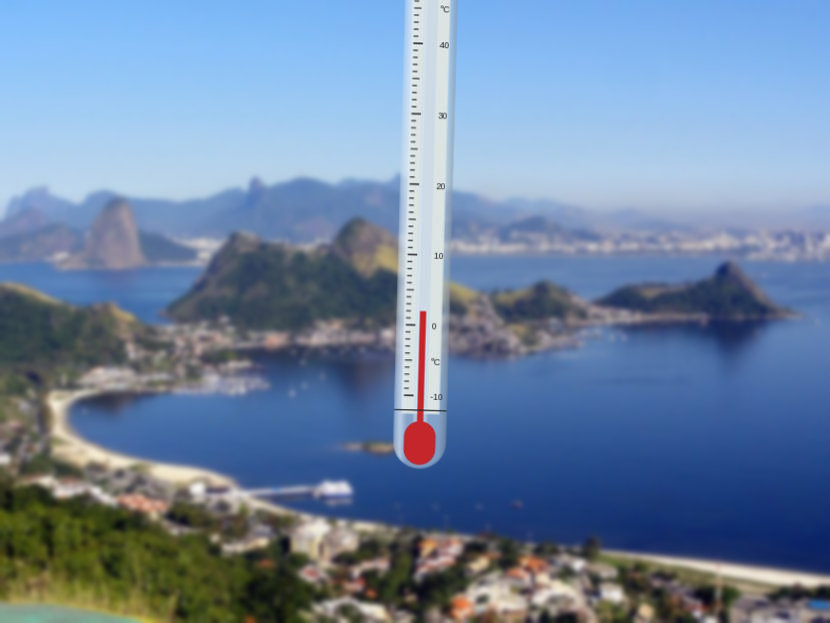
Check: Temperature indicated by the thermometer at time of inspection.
2 °C
